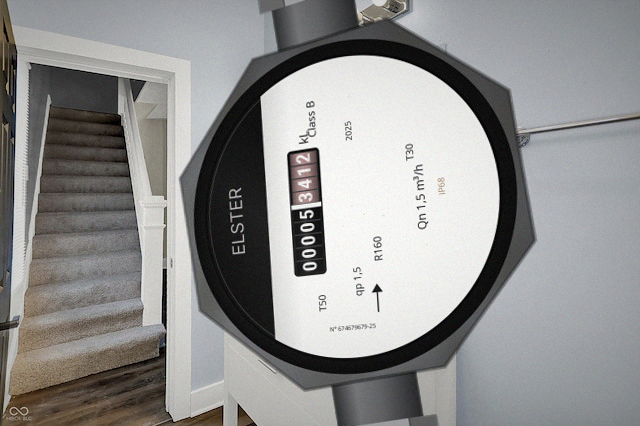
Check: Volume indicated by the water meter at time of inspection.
5.3412 kL
